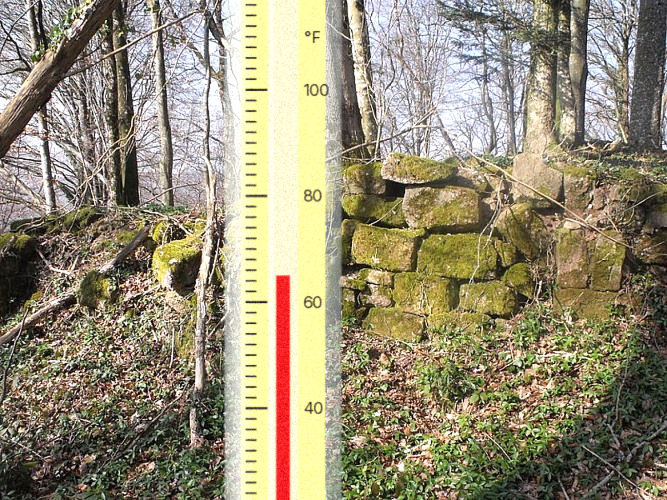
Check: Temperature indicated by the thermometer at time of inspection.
65 °F
